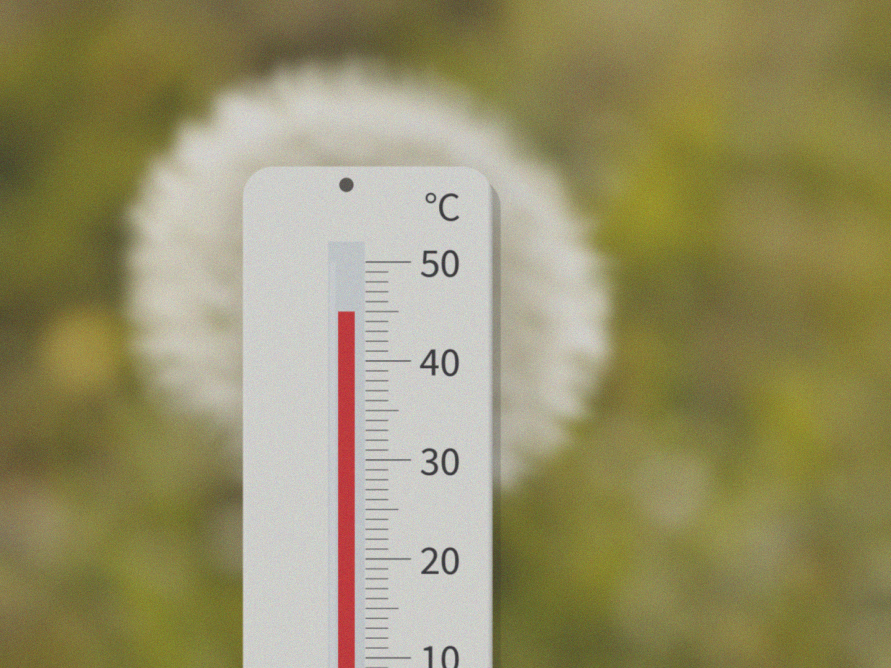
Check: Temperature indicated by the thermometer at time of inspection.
45 °C
